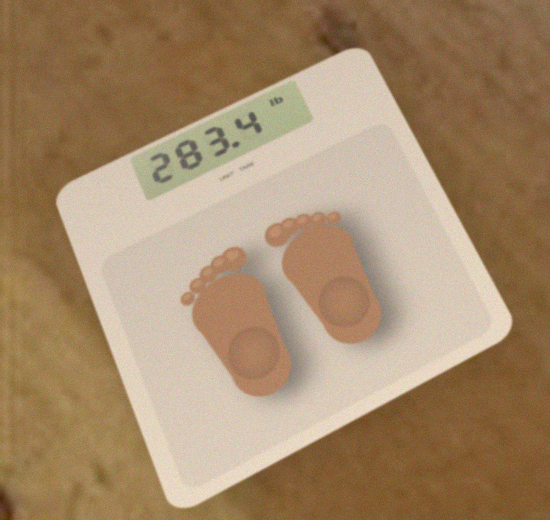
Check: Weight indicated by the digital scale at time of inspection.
283.4 lb
